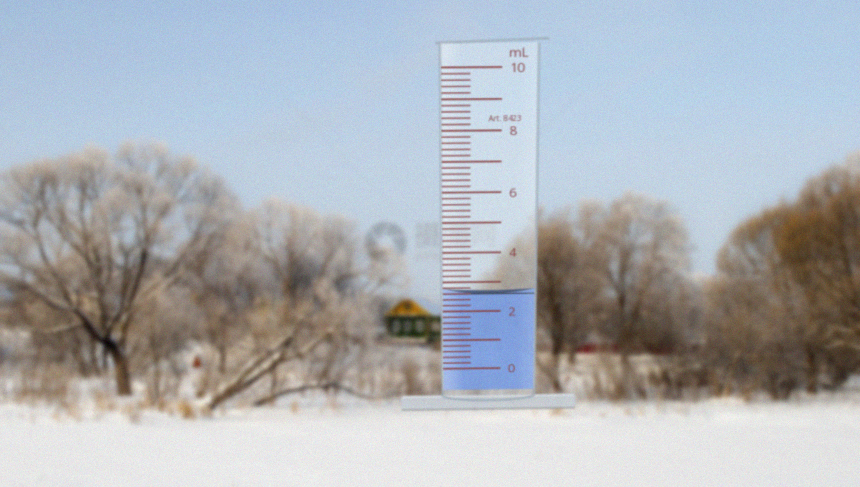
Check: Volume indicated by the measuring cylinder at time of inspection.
2.6 mL
